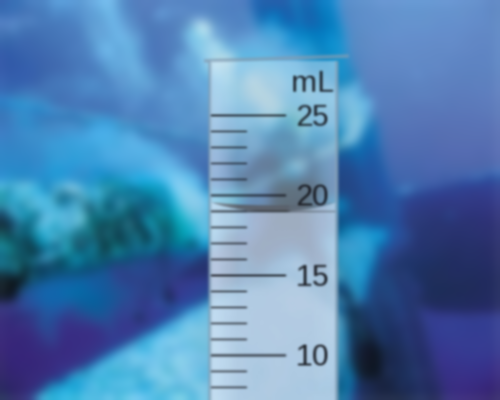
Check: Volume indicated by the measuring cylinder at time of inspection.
19 mL
